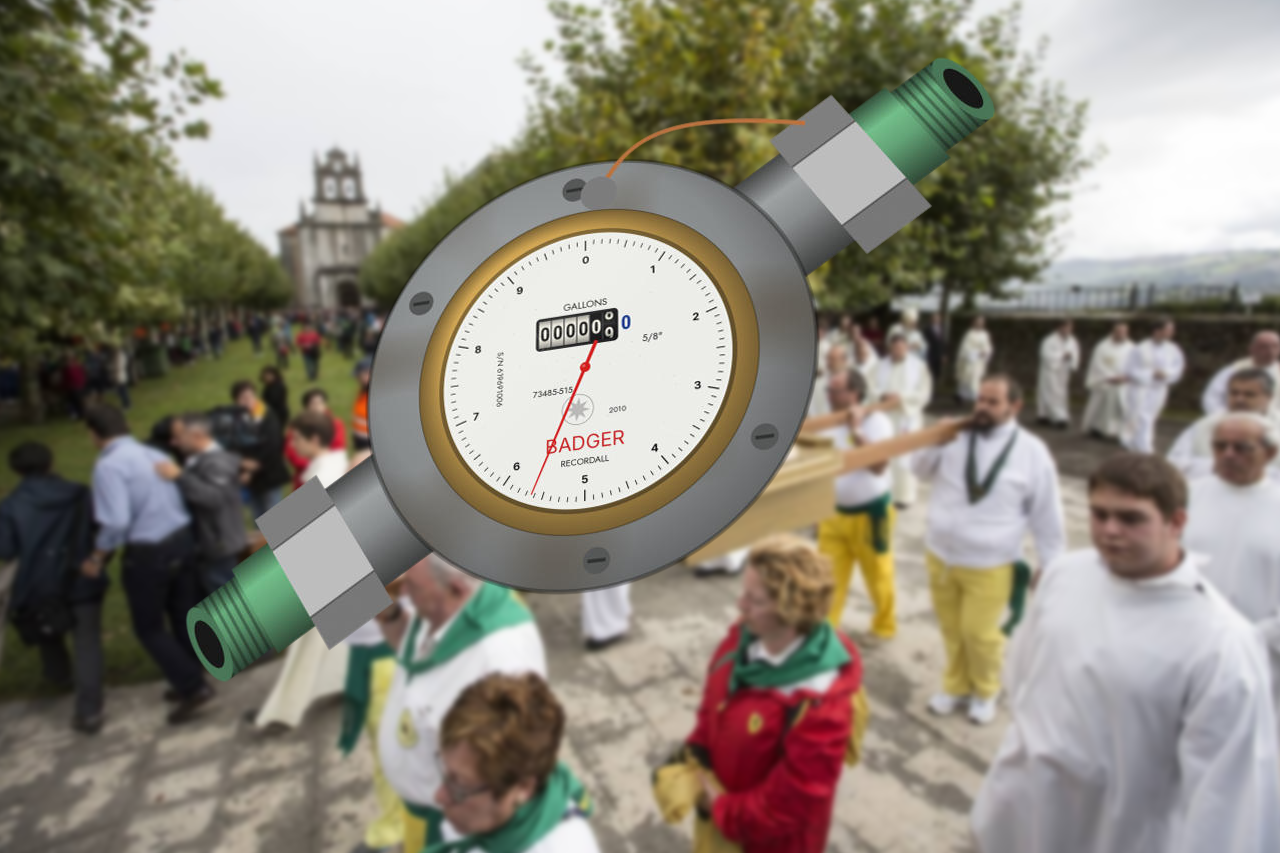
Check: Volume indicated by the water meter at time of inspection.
85.6 gal
